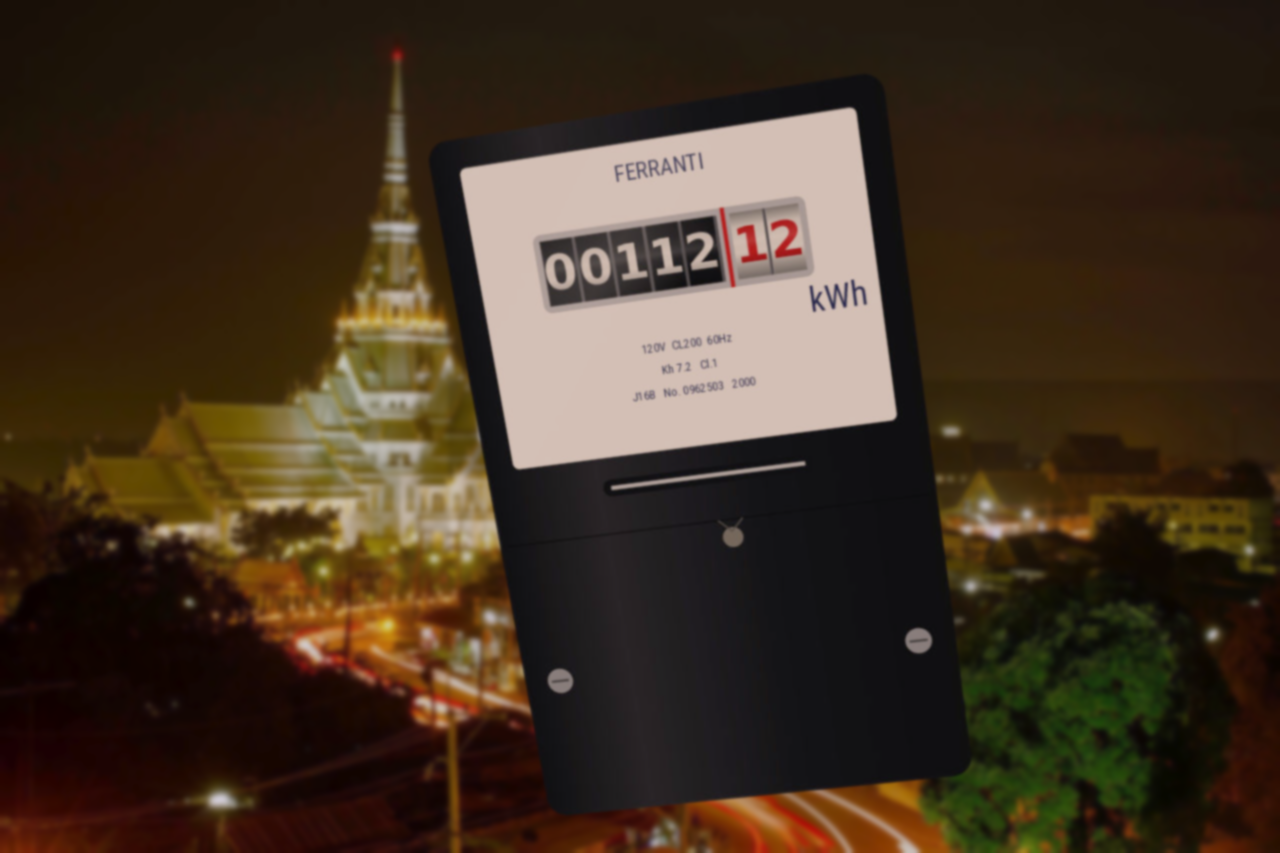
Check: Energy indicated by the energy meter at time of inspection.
112.12 kWh
